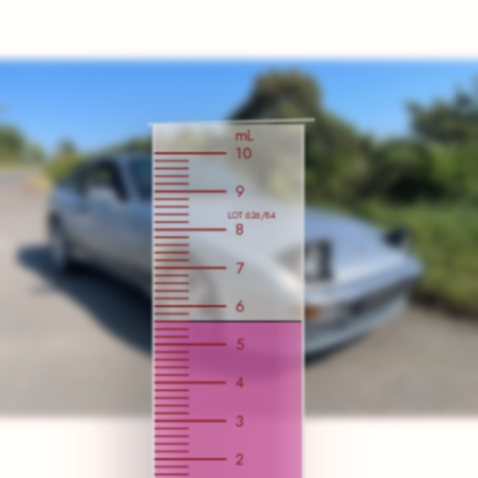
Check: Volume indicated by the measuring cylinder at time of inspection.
5.6 mL
